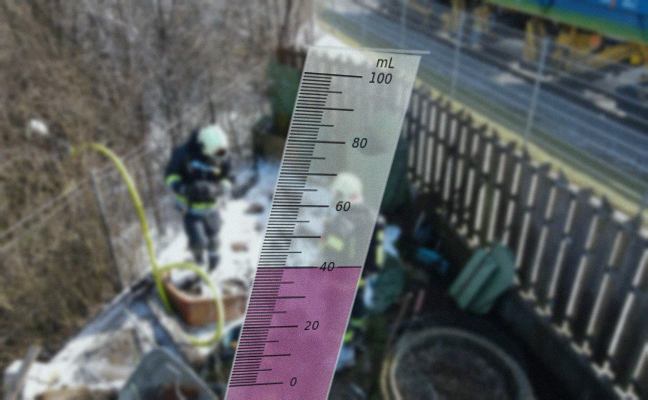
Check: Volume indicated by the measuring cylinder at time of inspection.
40 mL
